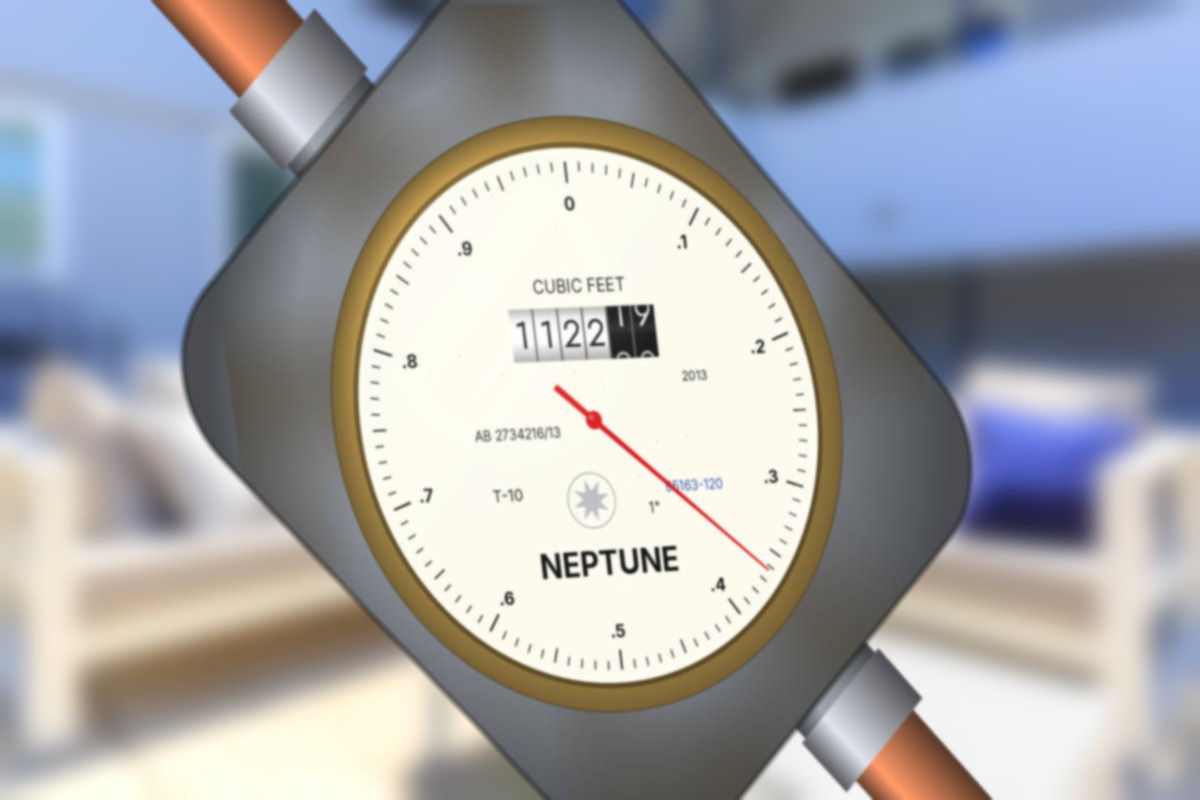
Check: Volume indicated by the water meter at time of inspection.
112219.36 ft³
